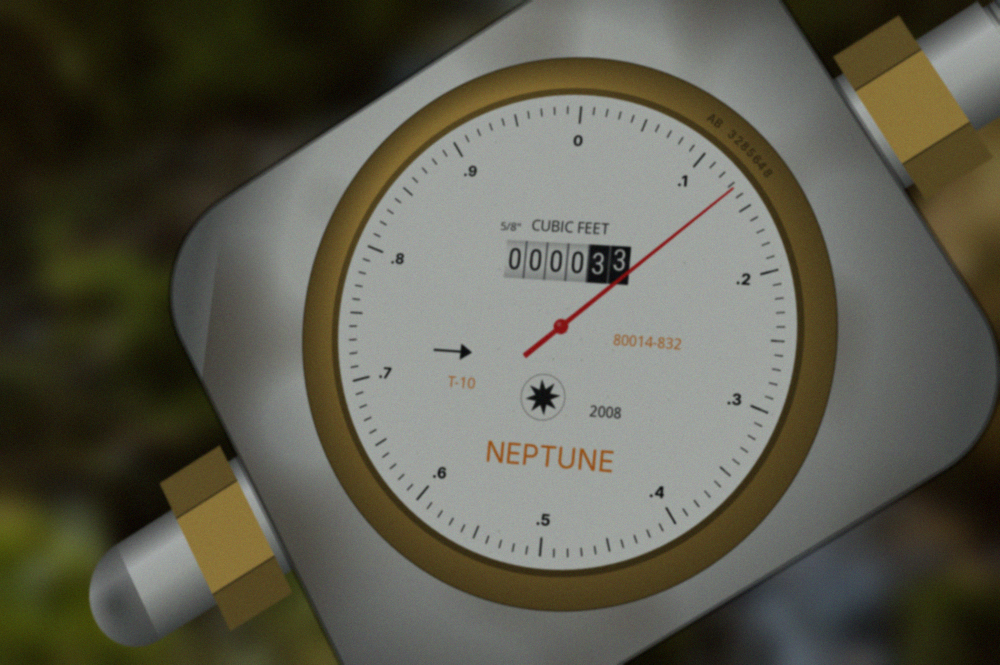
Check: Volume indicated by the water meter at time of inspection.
33.13 ft³
